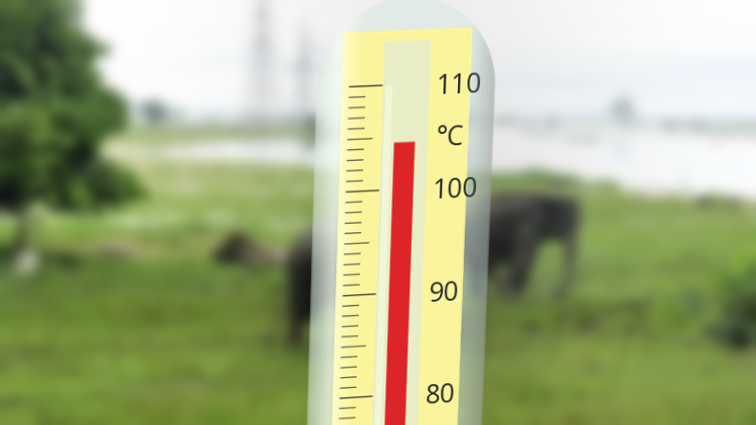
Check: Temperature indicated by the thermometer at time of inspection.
104.5 °C
